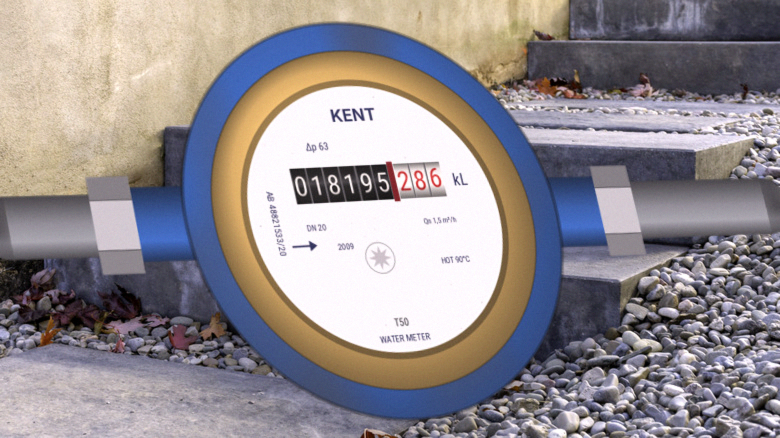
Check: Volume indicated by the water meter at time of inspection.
18195.286 kL
